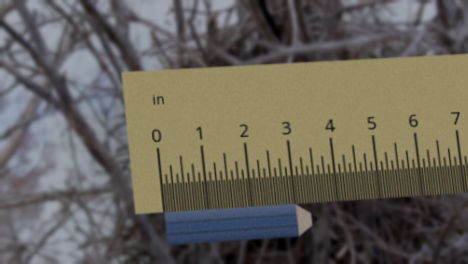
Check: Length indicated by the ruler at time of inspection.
3.5 in
